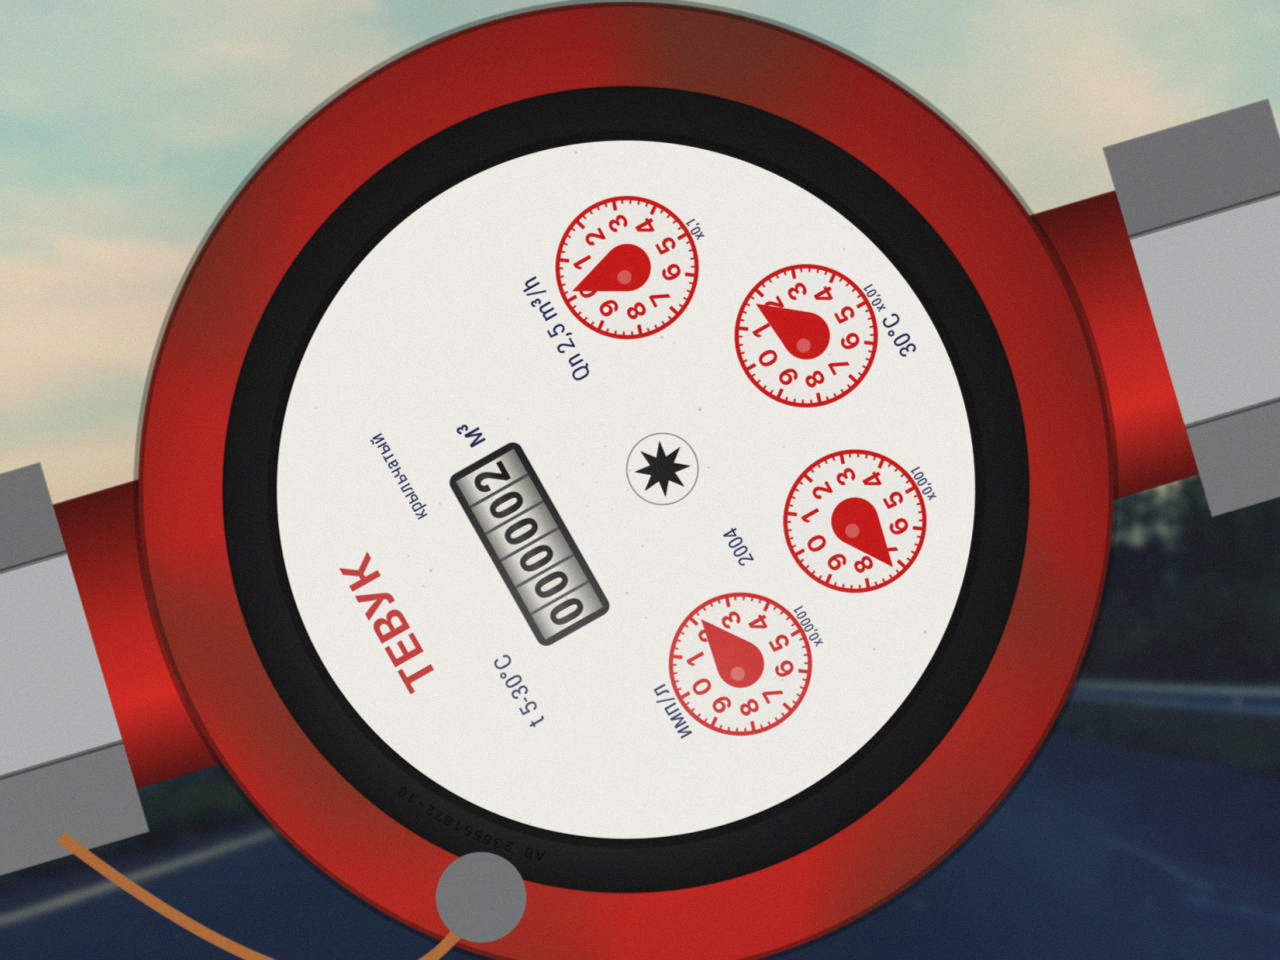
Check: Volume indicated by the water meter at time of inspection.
2.0172 m³
